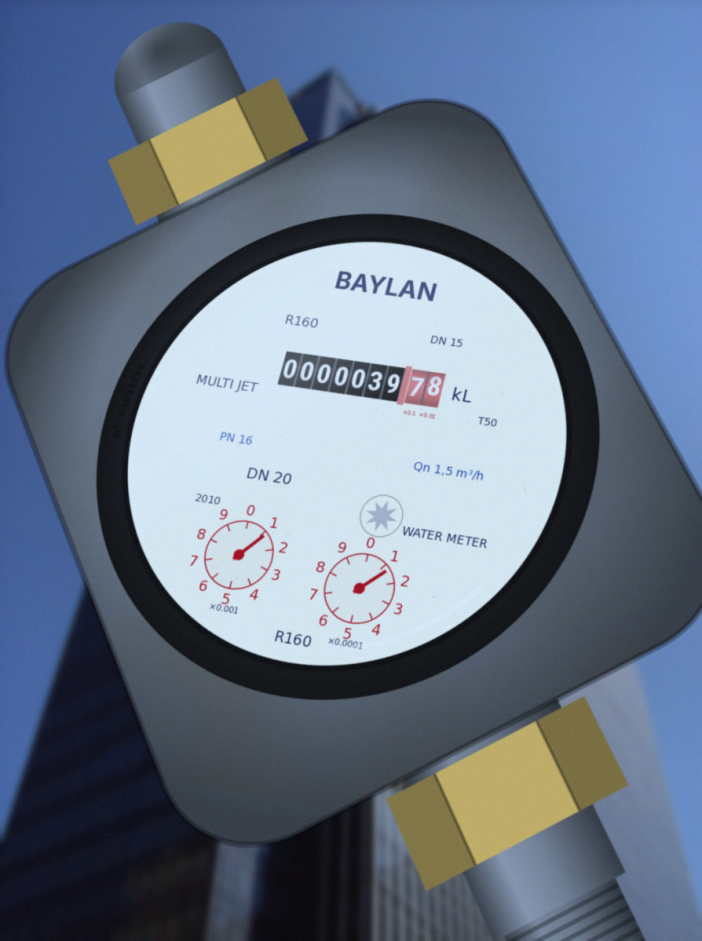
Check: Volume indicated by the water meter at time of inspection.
39.7811 kL
